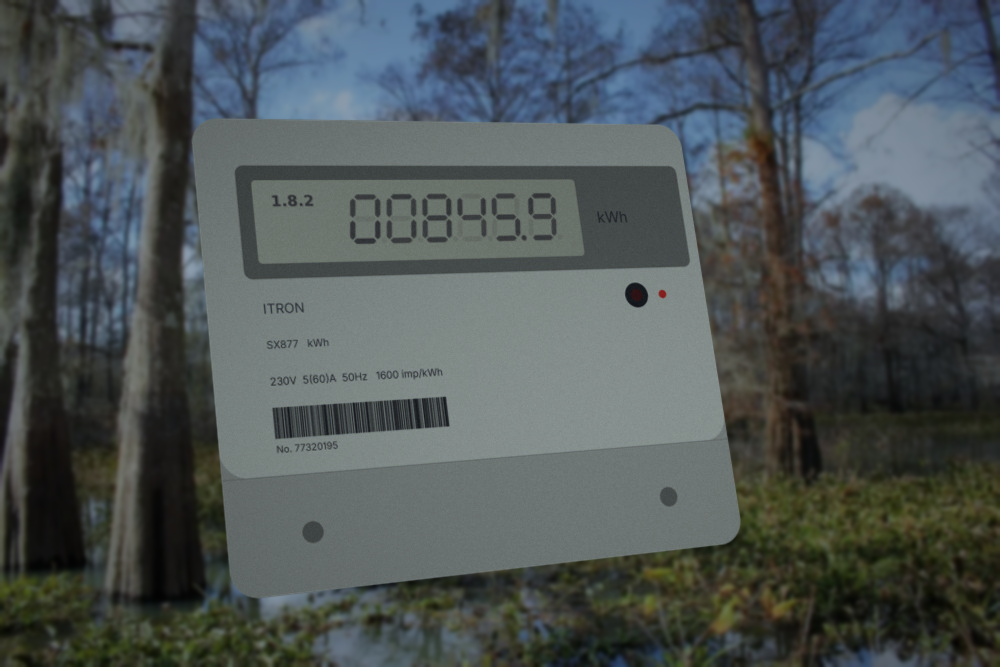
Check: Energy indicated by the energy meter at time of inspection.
845.9 kWh
